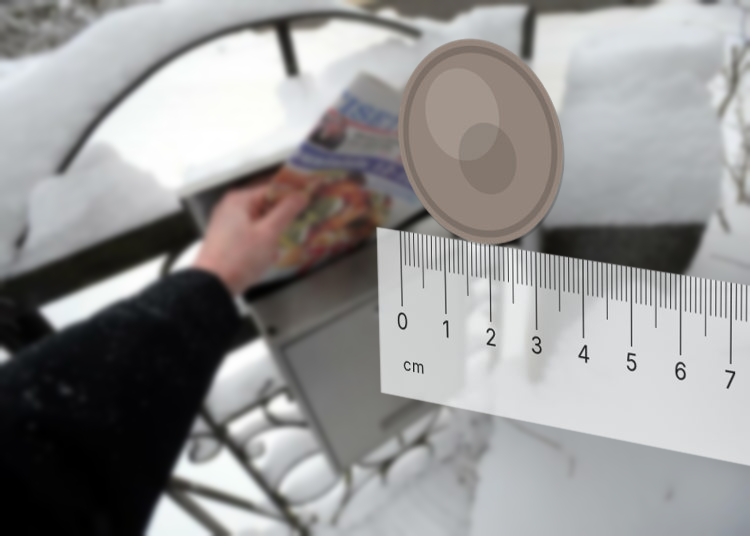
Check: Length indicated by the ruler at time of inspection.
3.6 cm
